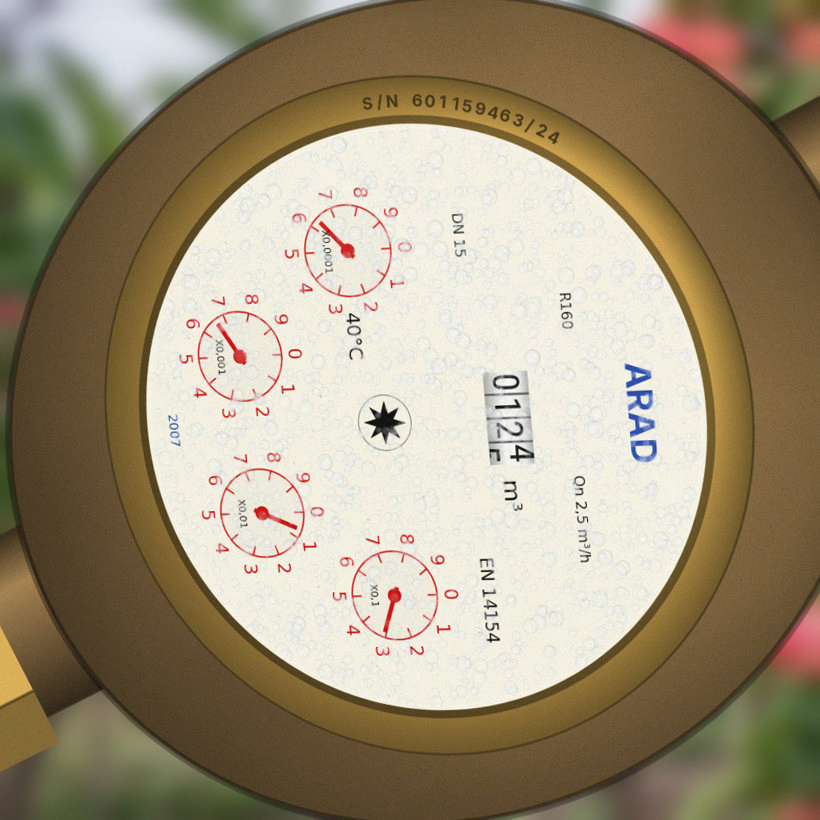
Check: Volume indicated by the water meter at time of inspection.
124.3066 m³
